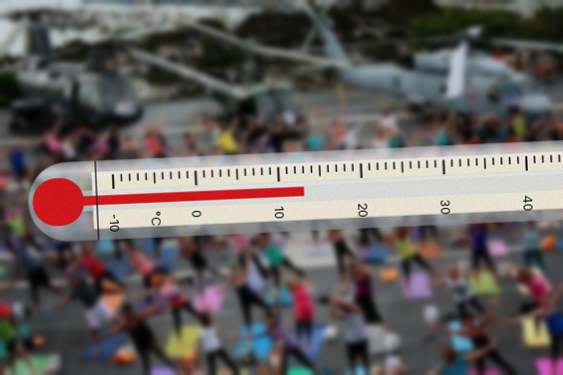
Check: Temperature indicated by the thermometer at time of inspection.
13 °C
